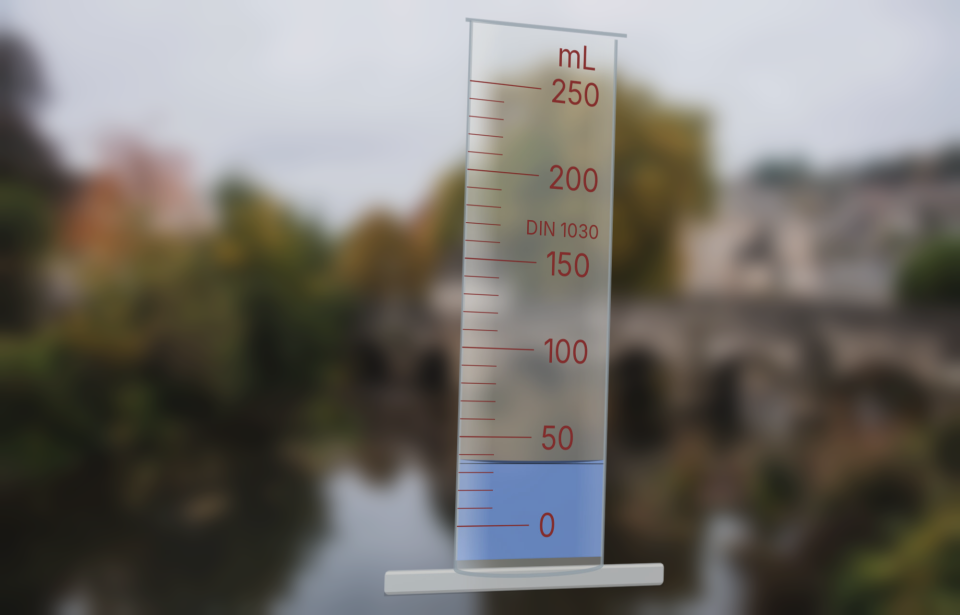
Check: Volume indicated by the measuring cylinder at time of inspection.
35 mL
